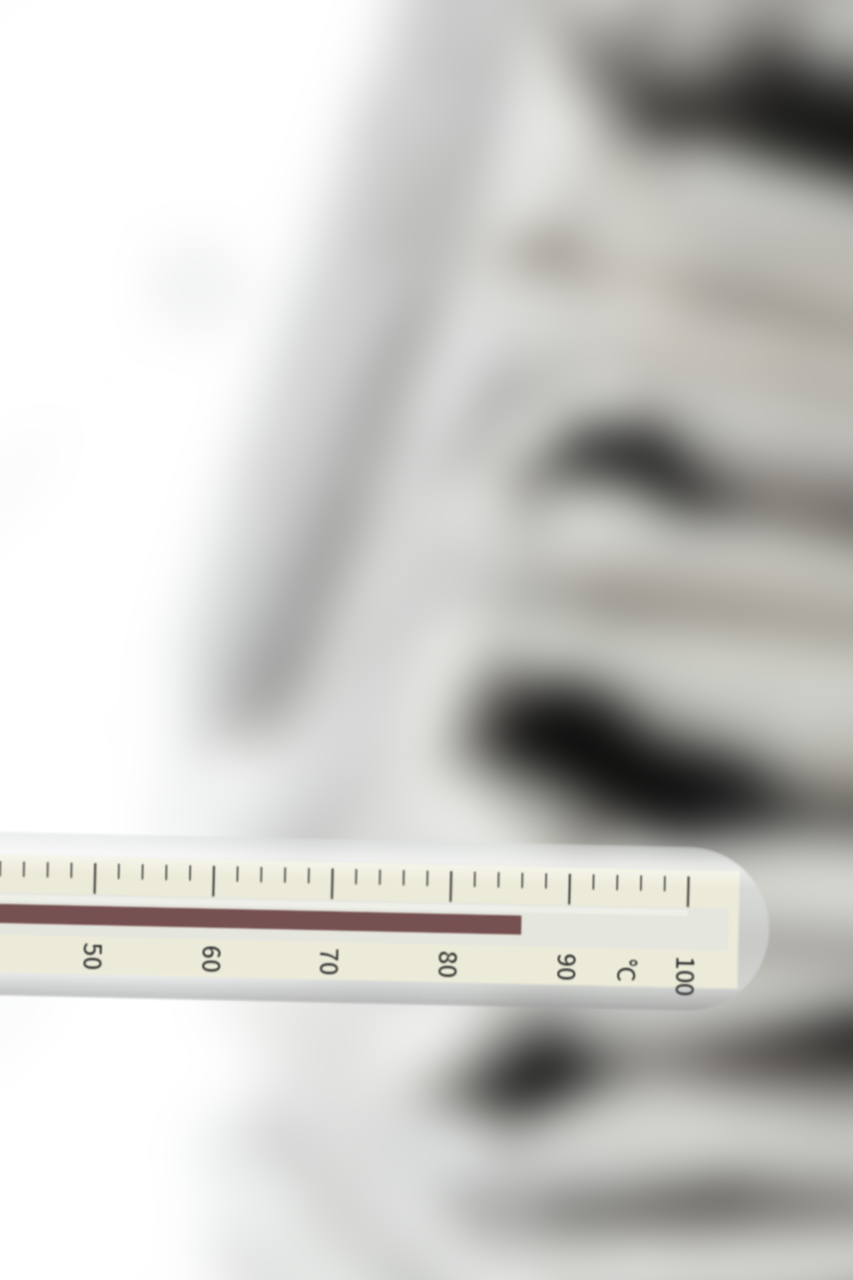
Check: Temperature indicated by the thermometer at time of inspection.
86 °C
